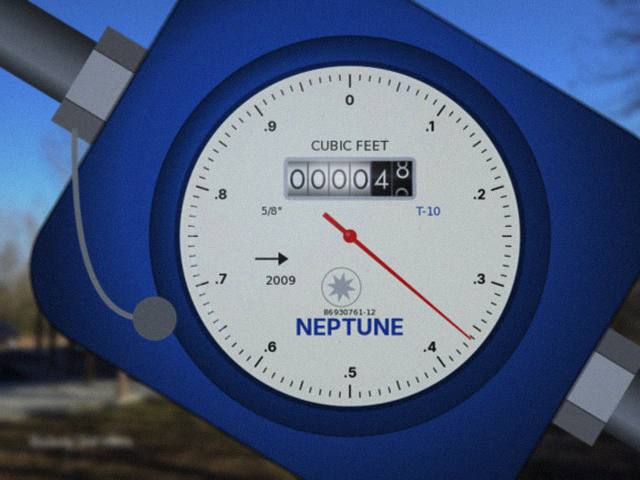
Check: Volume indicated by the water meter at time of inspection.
48.36 ft³
